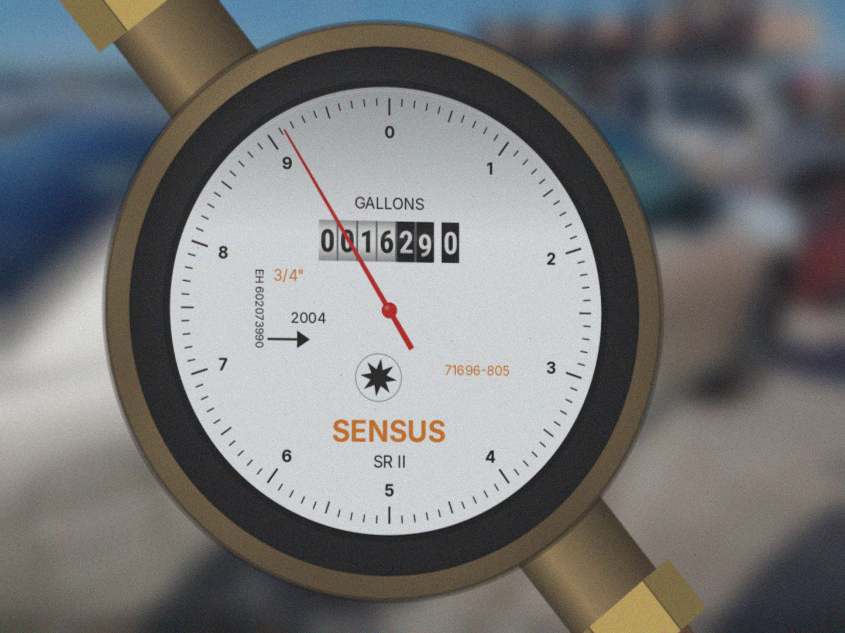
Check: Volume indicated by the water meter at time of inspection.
16289.1 gal
